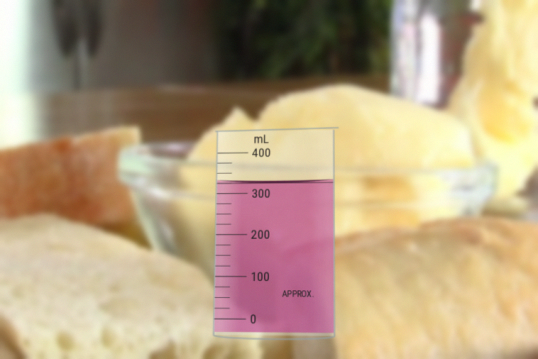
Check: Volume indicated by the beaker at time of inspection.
325 mL
